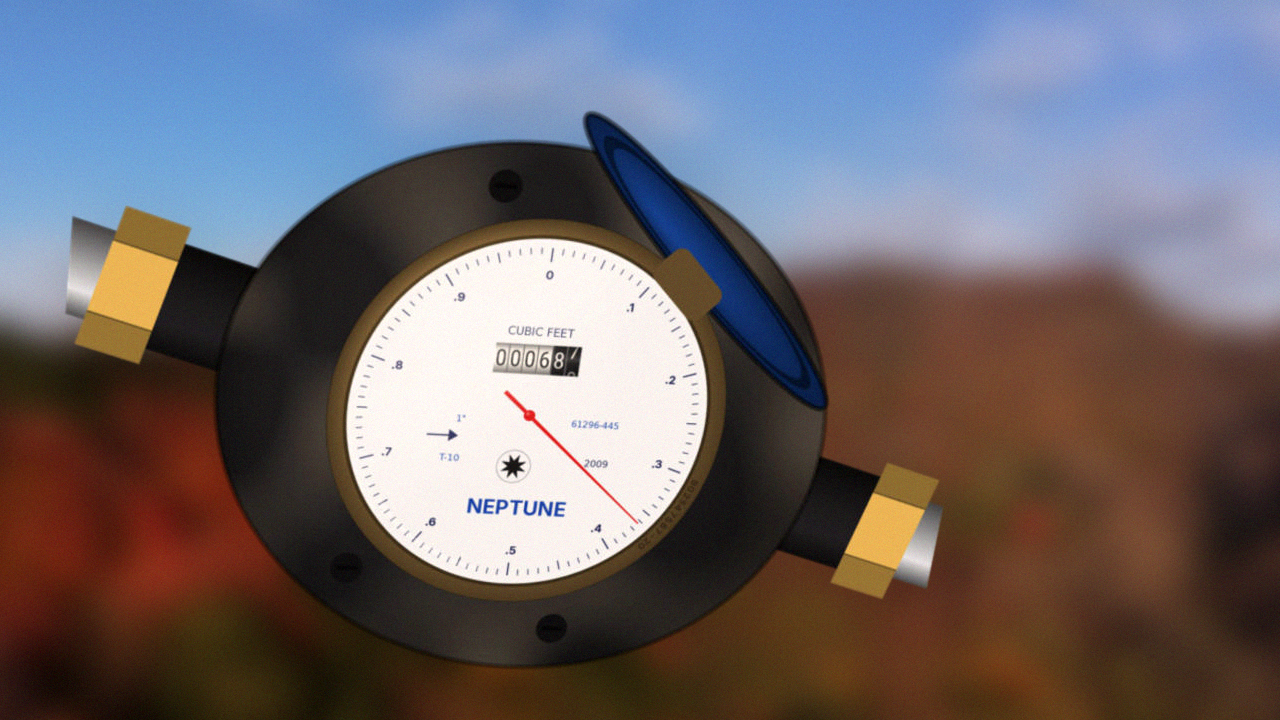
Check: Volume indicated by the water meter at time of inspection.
687.36 ft³
